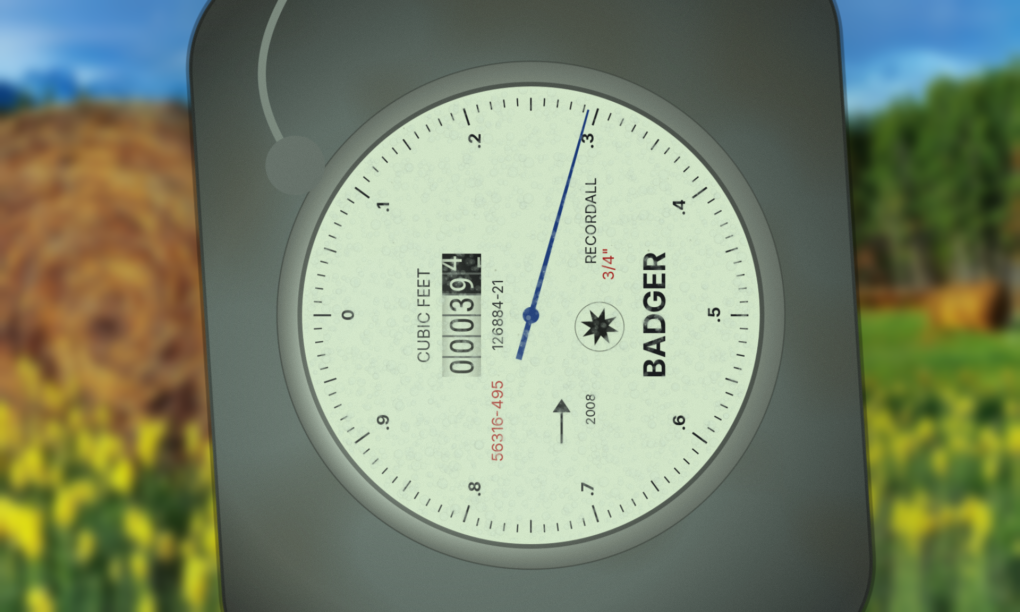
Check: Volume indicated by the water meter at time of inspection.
394.29 ft³
